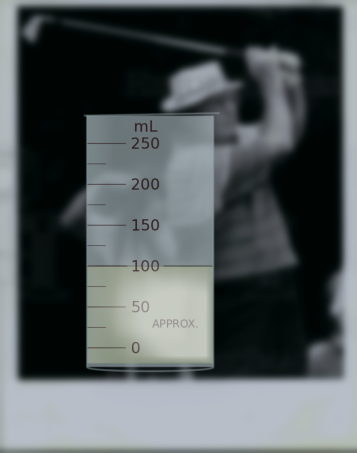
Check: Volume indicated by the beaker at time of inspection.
100 mL
